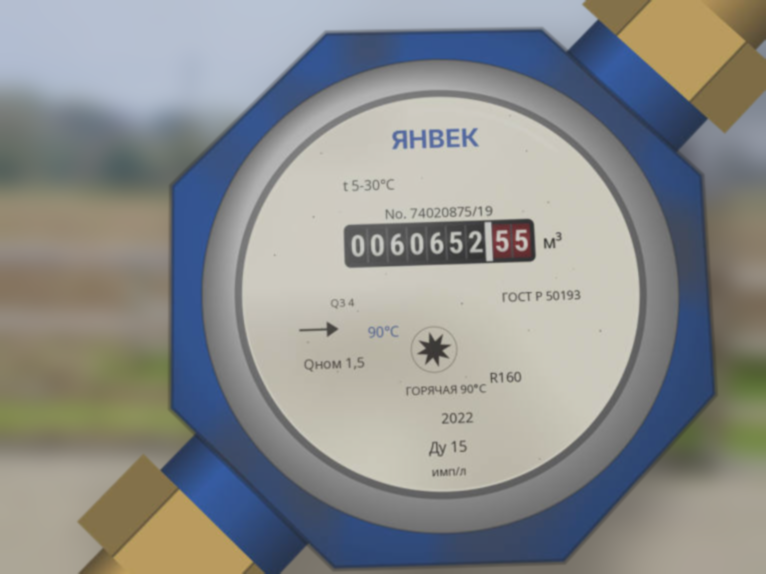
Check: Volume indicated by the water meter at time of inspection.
60652.55 m³
